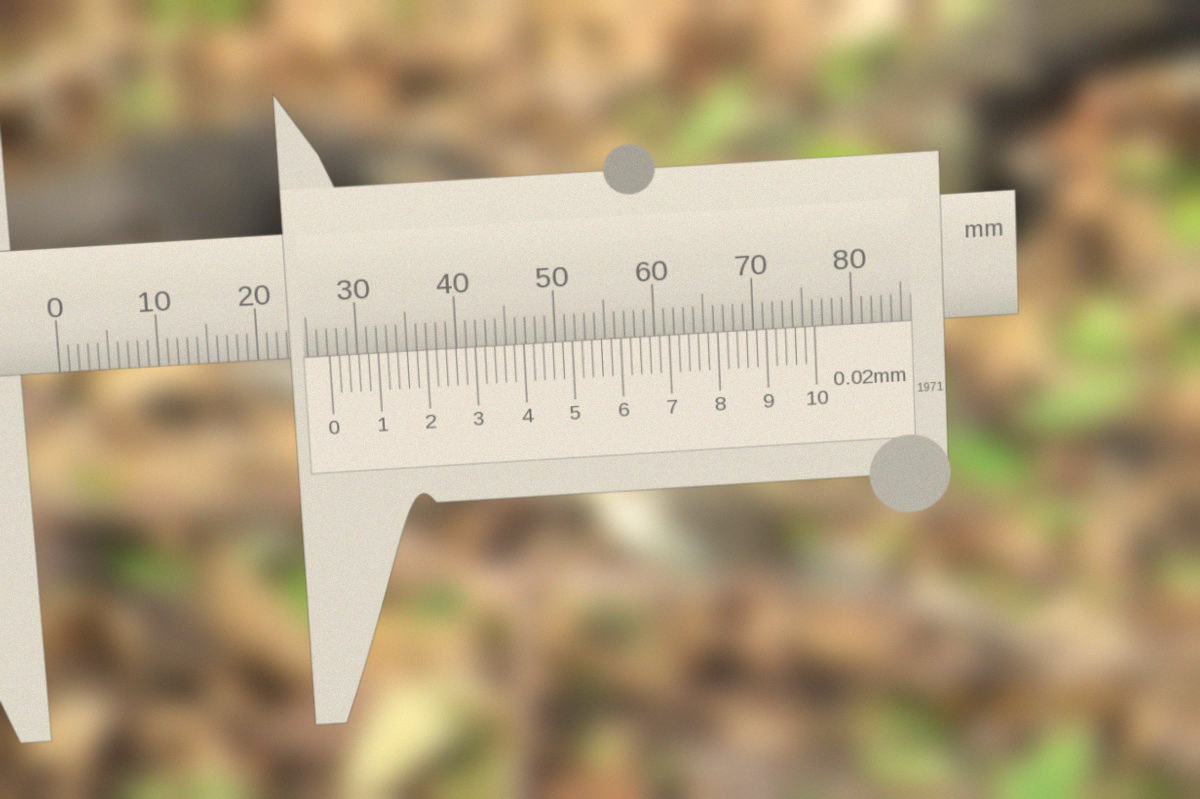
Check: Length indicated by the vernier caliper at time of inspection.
27.2 mm
